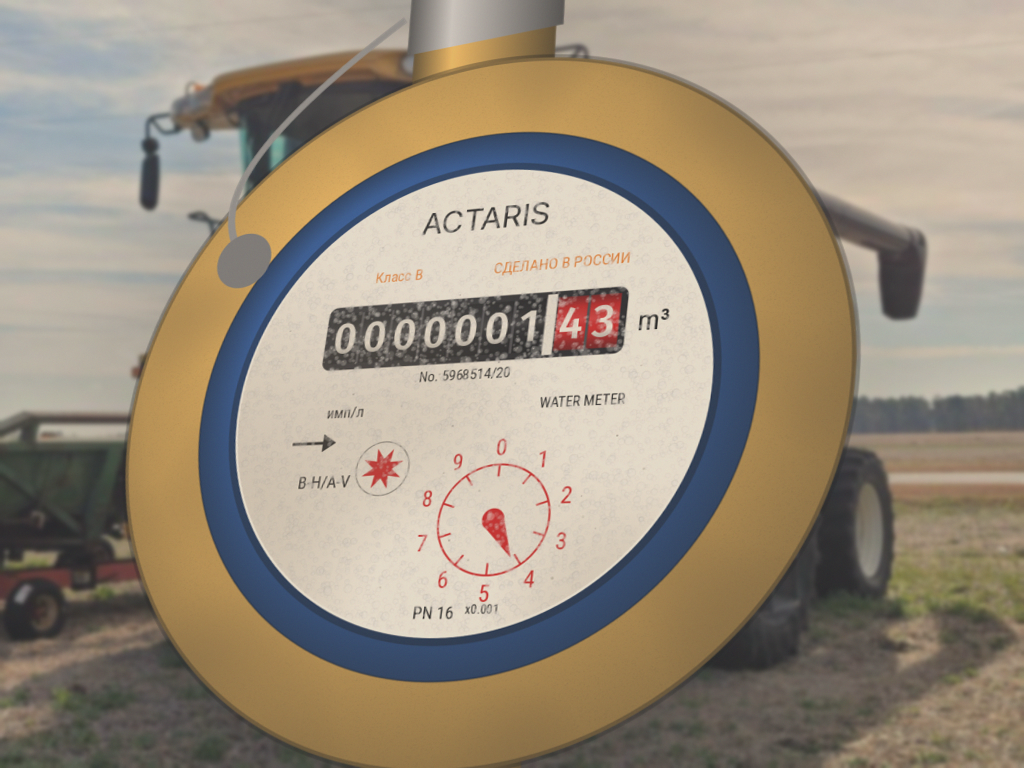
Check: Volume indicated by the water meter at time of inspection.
1.434 m³
